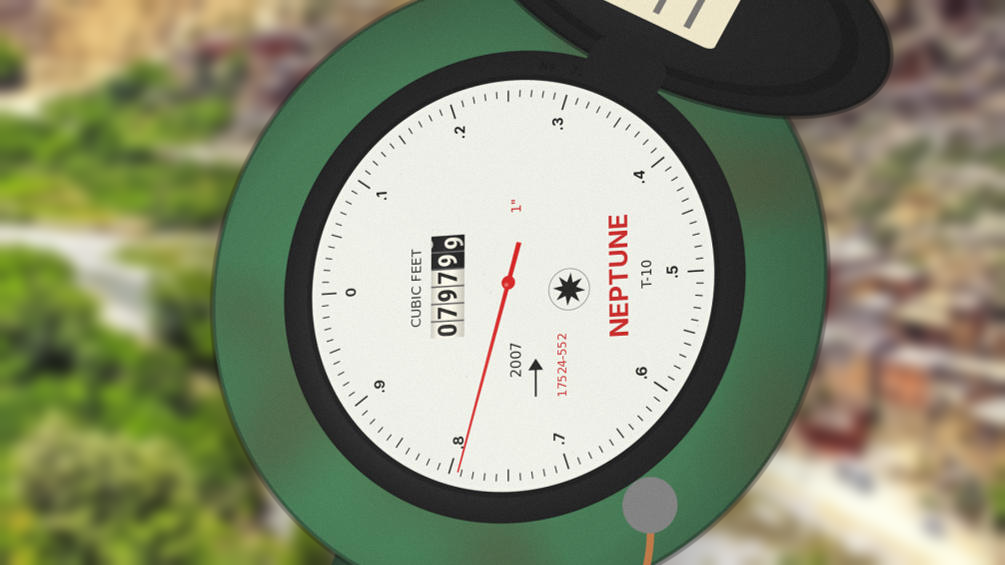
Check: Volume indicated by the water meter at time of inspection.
79798.79 ft³
